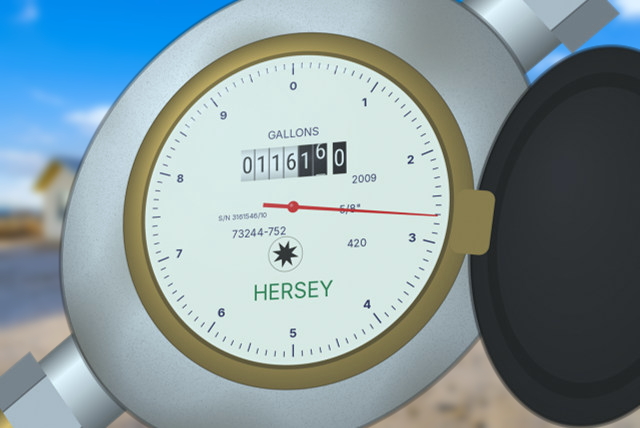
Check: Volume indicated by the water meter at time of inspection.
116162.7 gal
